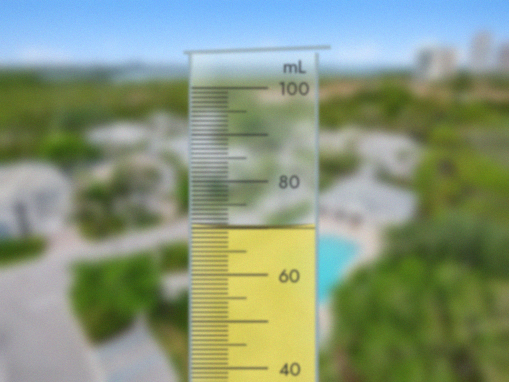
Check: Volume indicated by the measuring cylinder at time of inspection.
70 mL
